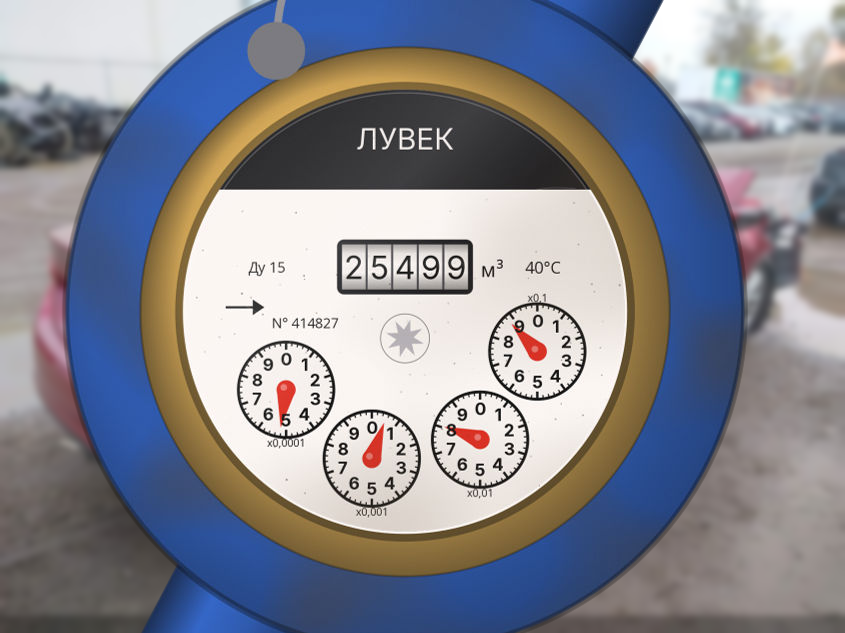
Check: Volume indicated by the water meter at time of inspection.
25499.8805 m³
